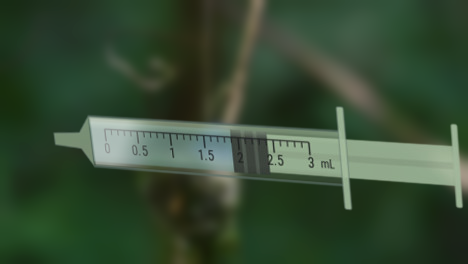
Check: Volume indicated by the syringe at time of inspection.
1.9 mL
